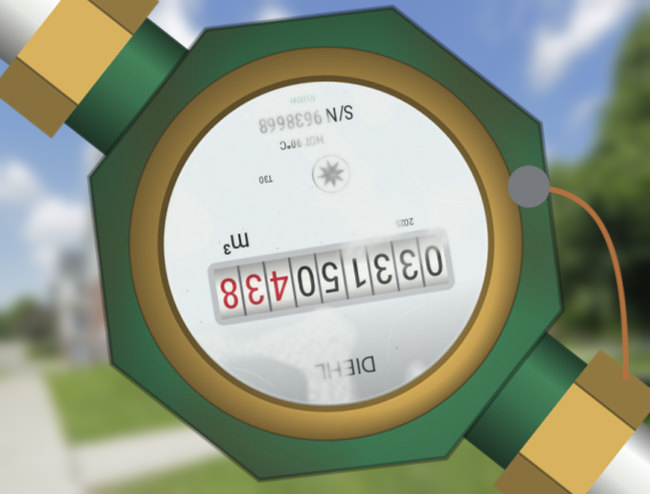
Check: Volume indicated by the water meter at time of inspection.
33150.438 m³
